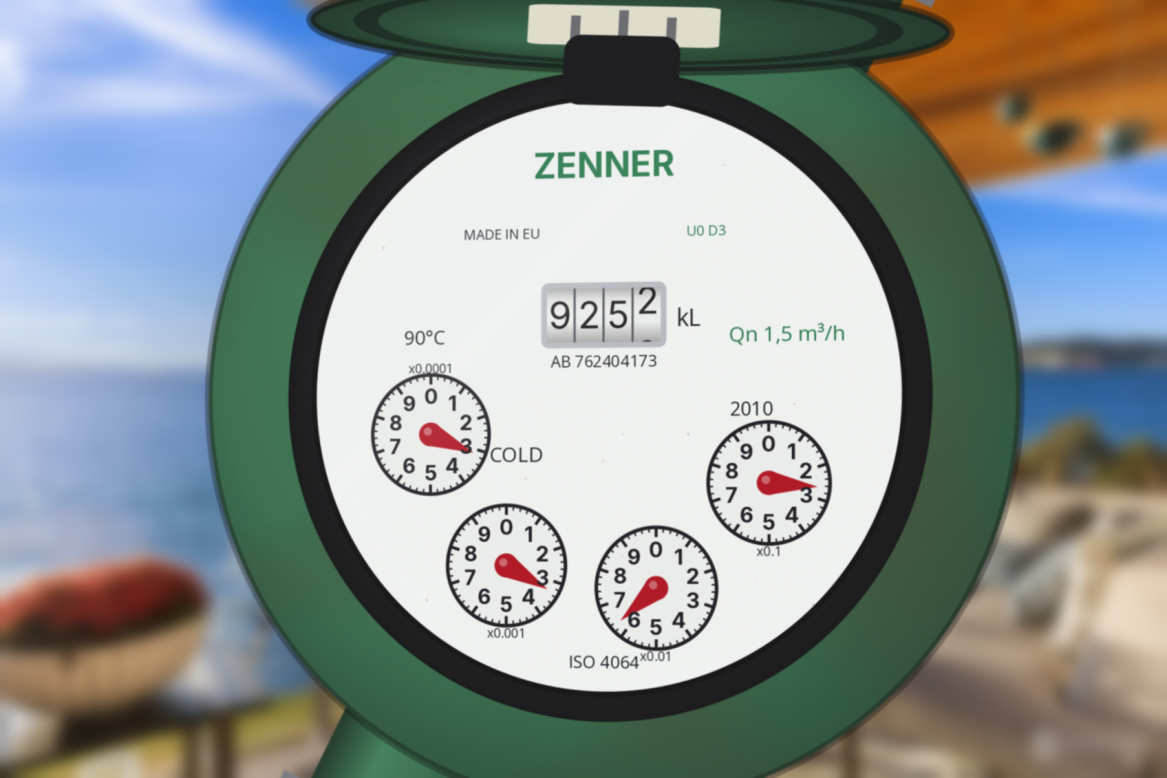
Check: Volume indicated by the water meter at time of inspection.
9252.2633 kL
